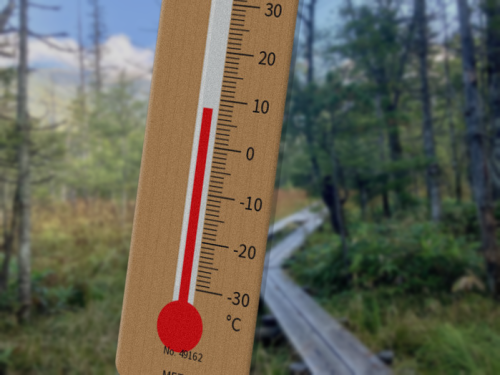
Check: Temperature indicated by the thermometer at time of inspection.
8 °C
